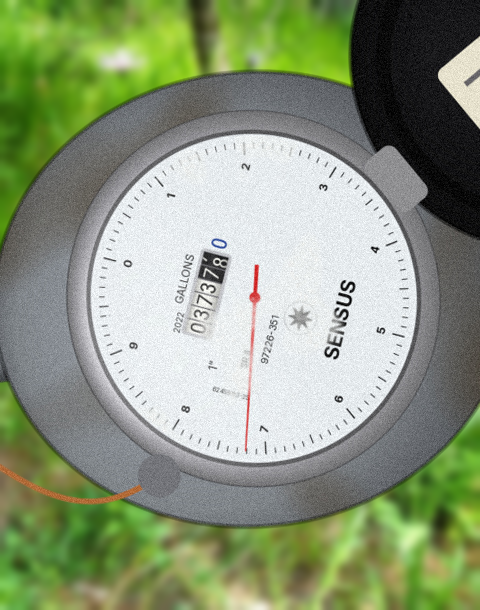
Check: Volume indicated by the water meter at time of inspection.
373777.2 gal
